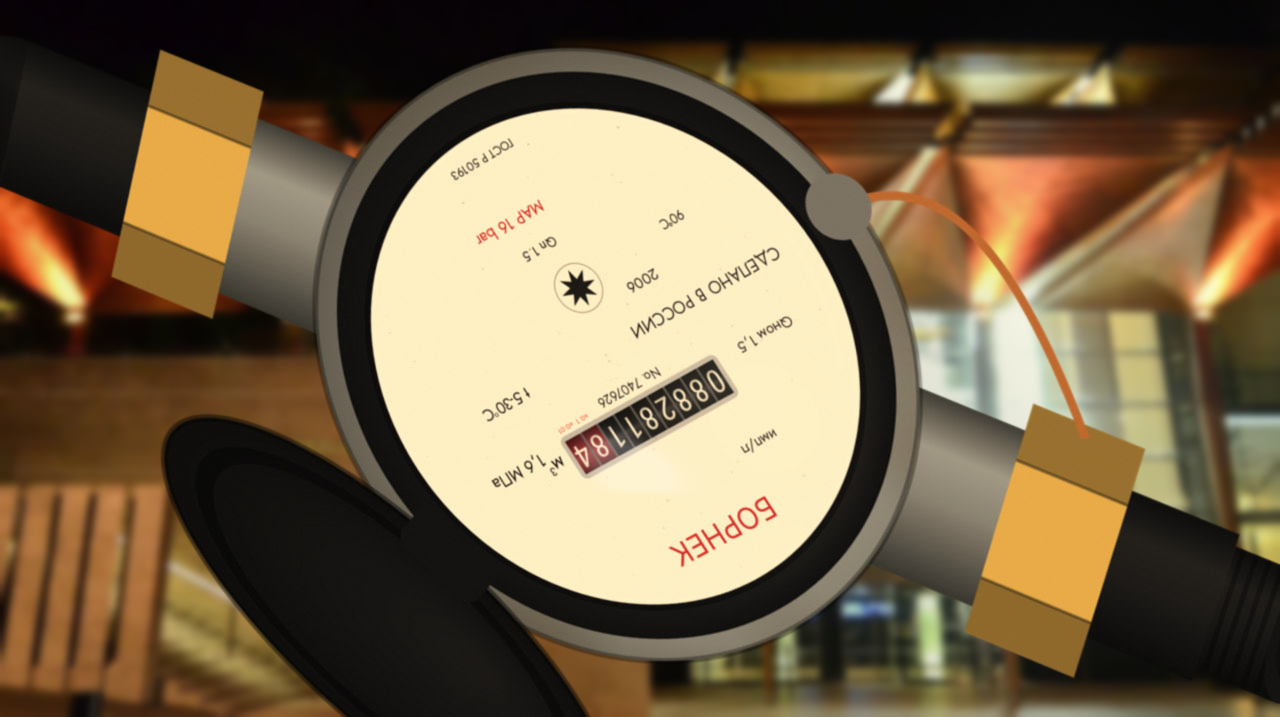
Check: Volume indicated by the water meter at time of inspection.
882811.84 m³
